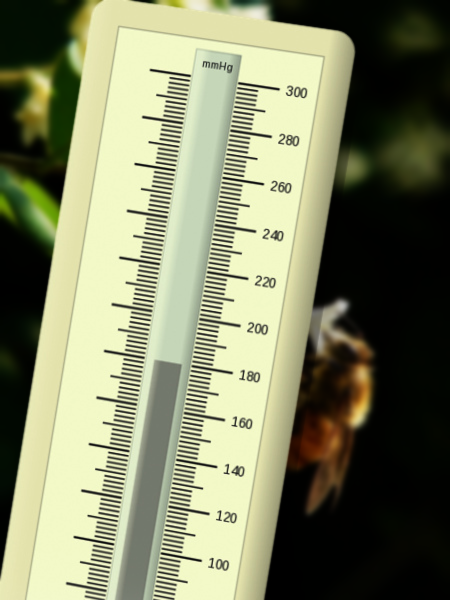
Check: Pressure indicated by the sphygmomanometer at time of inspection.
180 mmHg
